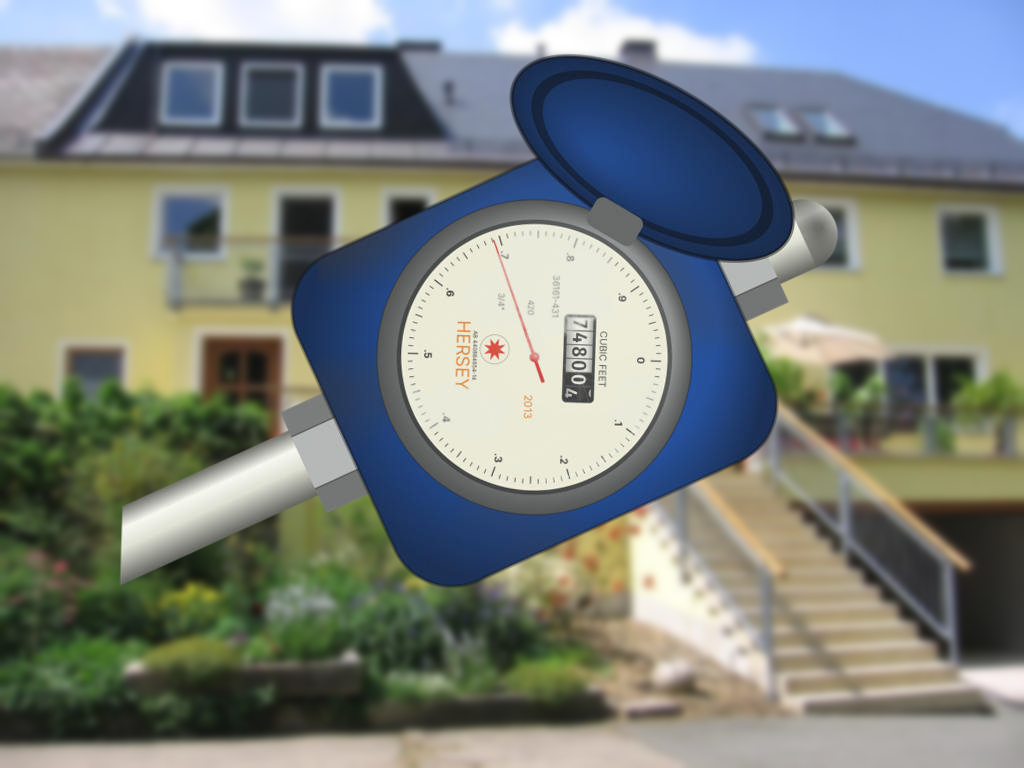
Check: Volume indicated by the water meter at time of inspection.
748003.69 ft³
